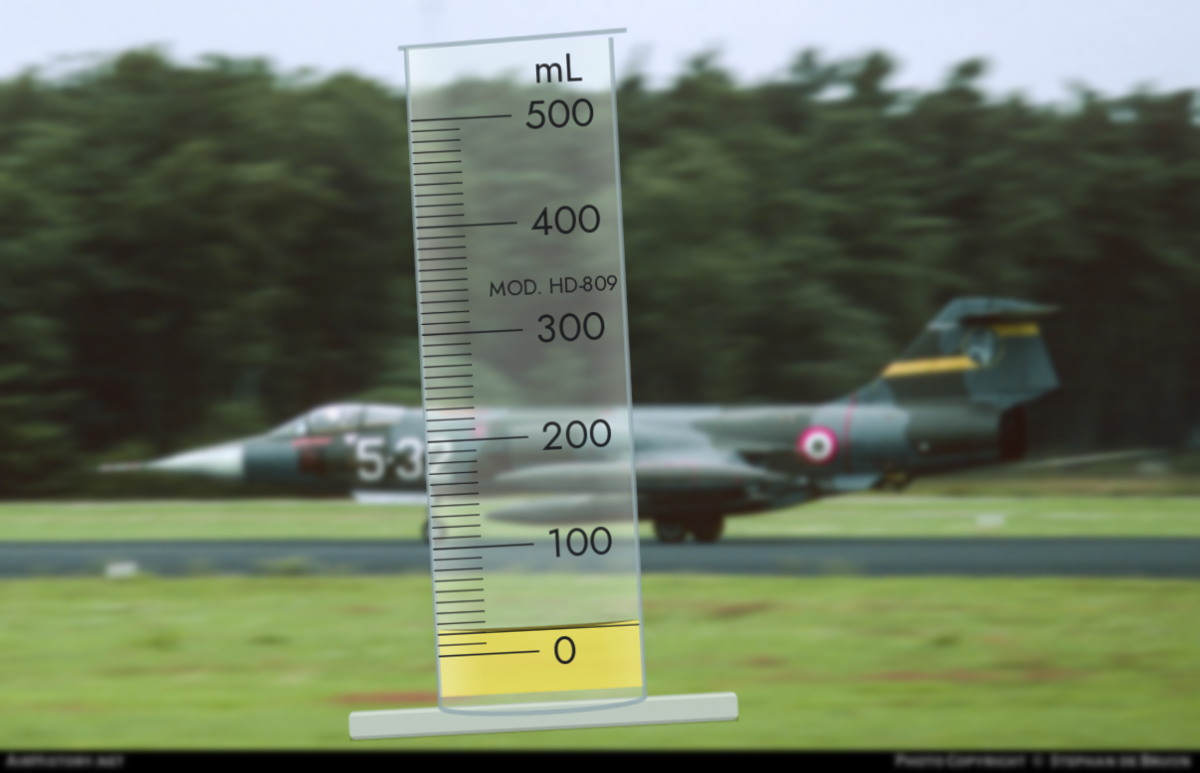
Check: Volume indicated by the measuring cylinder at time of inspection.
20 mL
